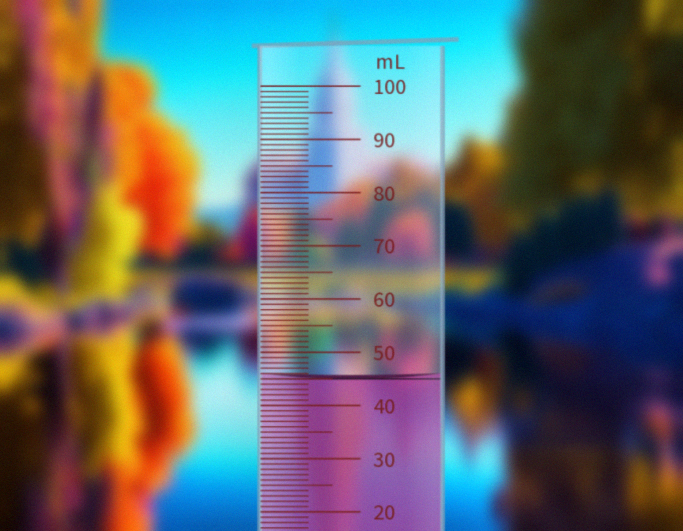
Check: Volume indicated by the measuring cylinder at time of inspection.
45 mL
